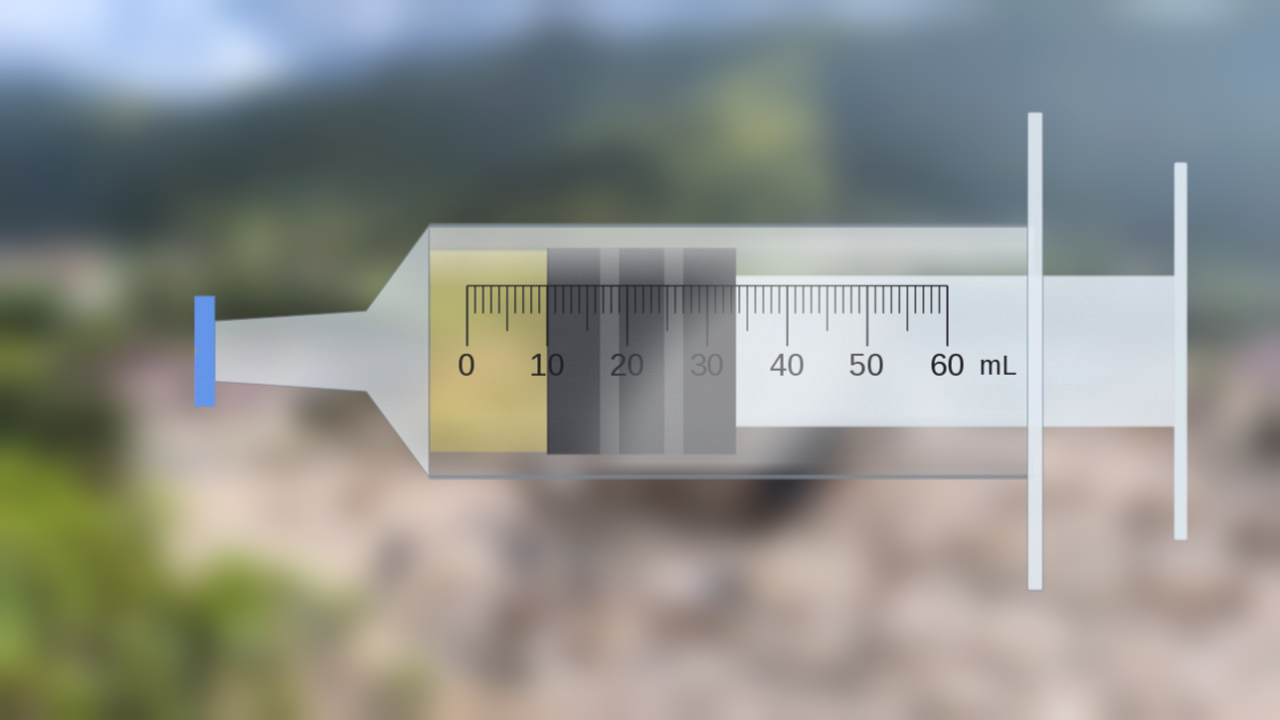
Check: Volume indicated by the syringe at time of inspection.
10 mL
